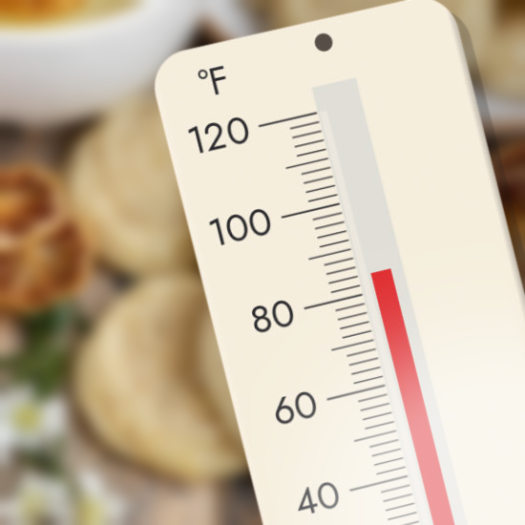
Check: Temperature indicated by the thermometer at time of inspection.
84 °F
